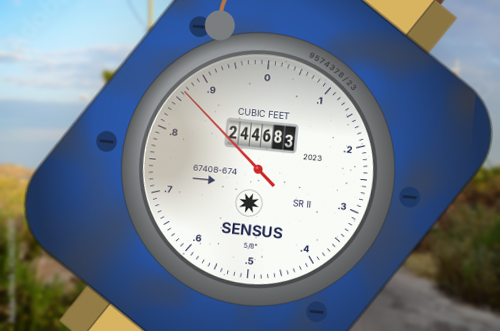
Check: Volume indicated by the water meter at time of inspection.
244682.86 ft³
